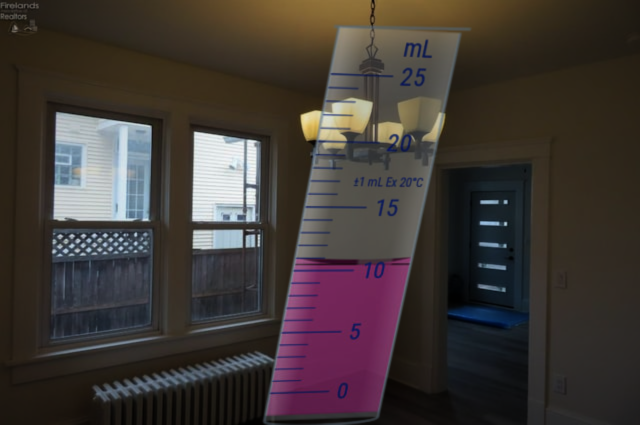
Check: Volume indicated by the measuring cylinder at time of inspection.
10.5 mL
